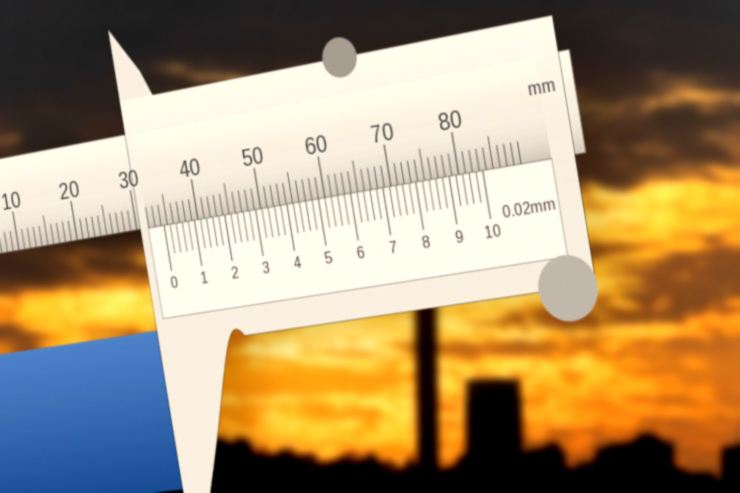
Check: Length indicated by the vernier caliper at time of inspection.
34.5 mm
